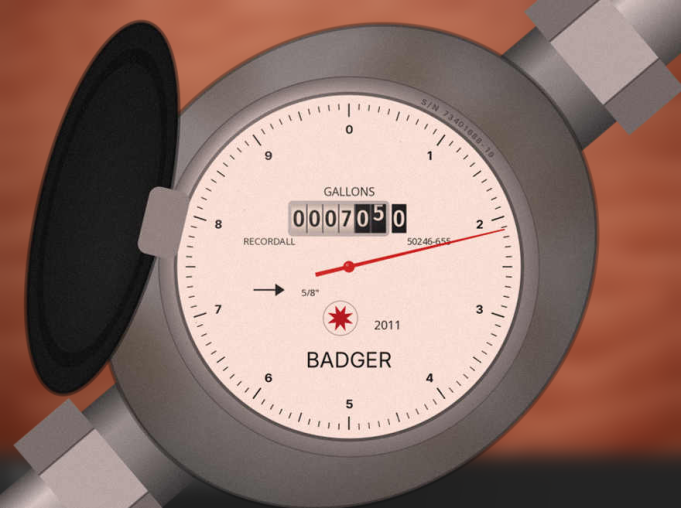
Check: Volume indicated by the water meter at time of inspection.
7052.1 gal
